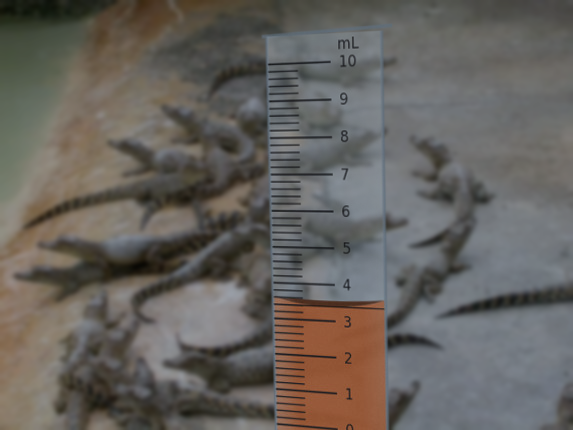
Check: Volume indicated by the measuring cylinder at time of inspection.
3.4 mL
